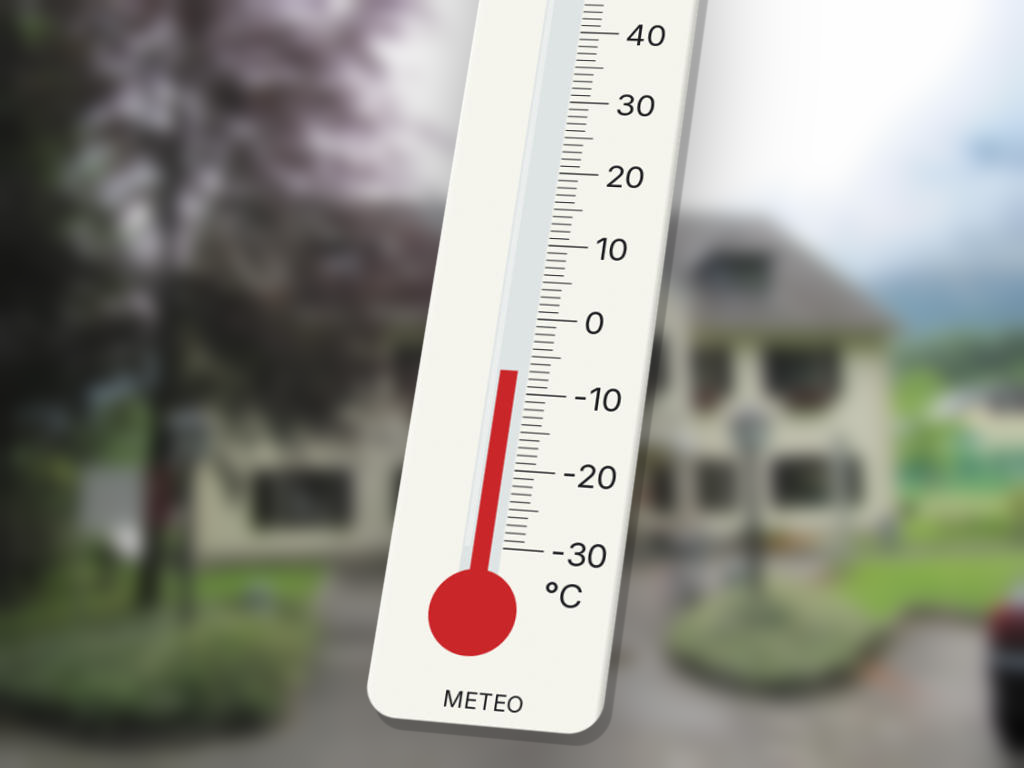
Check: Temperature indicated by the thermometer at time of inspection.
-7 °C
